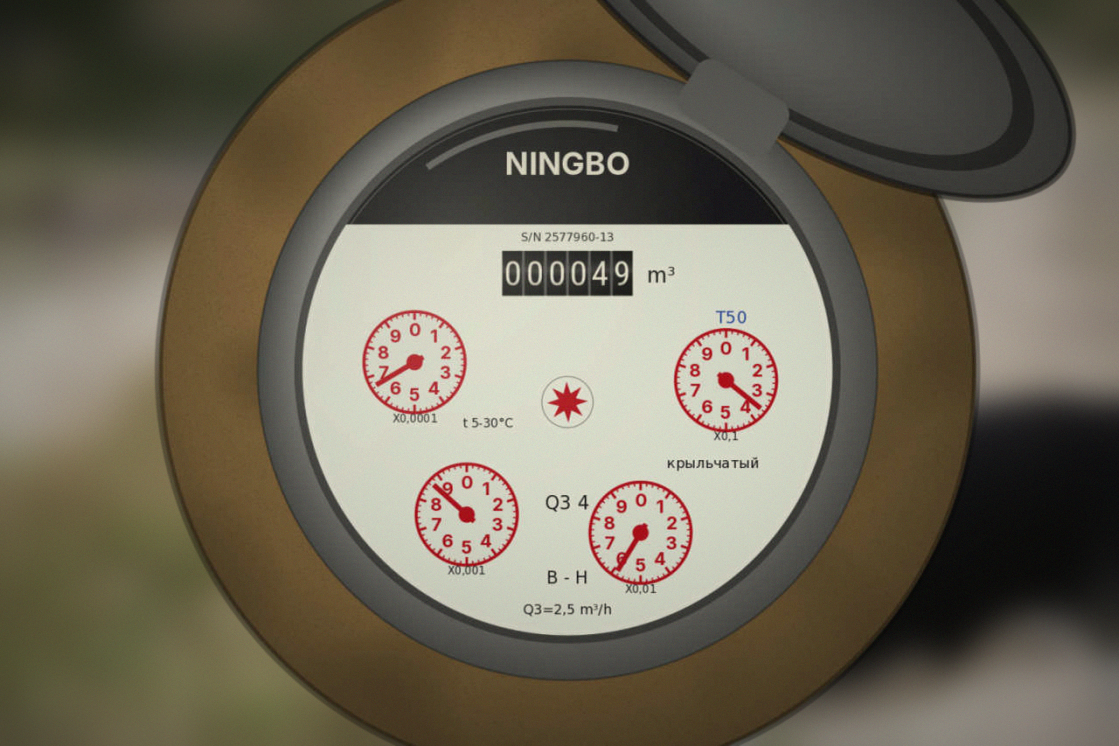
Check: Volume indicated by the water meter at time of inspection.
49.3586 m³
